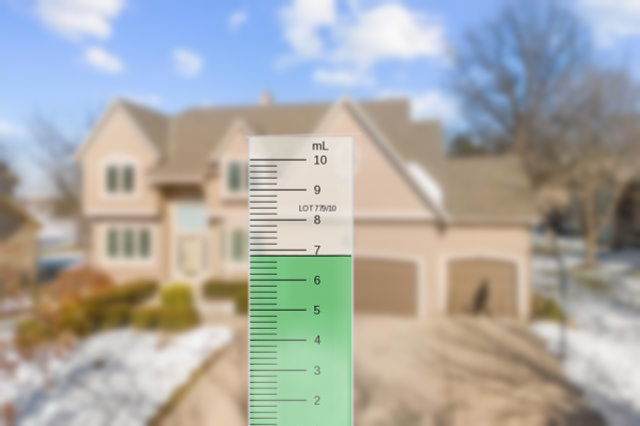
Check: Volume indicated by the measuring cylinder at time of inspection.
6.8 mL
